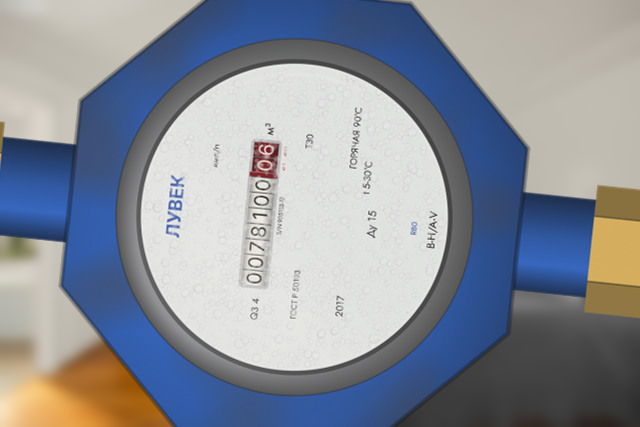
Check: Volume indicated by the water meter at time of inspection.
78100.06 m³
